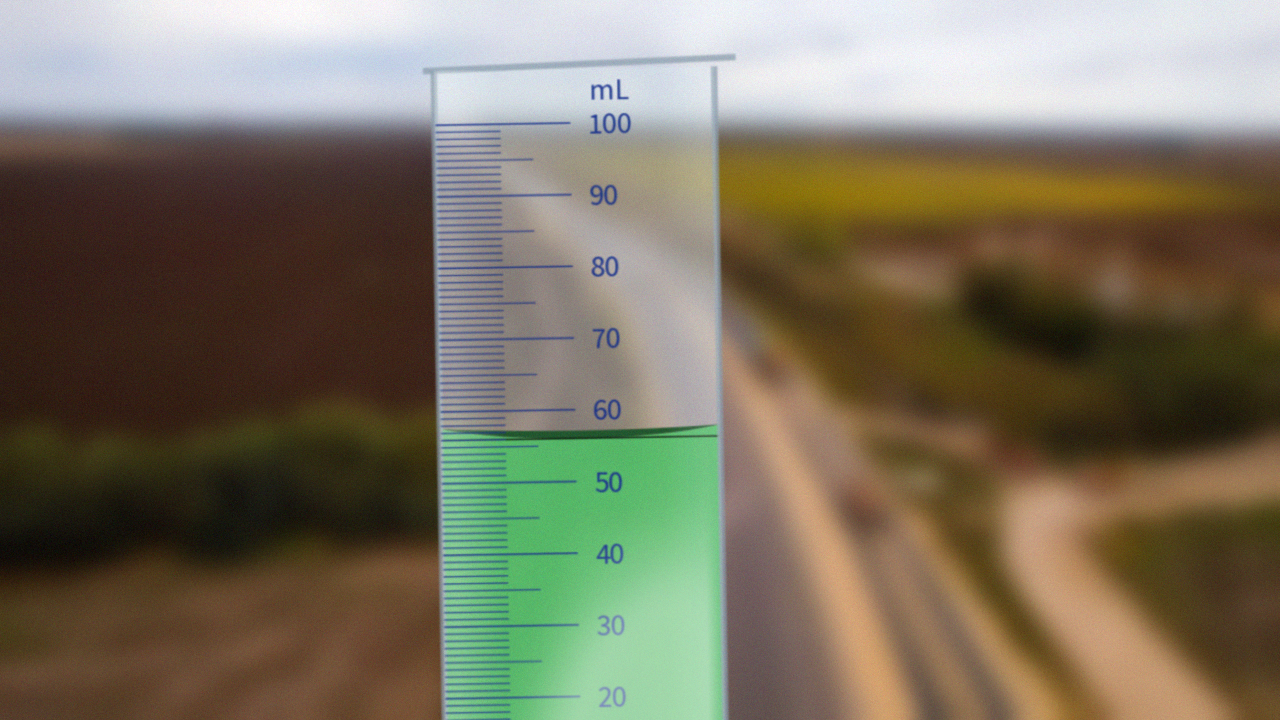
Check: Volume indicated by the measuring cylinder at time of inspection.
56 mL
